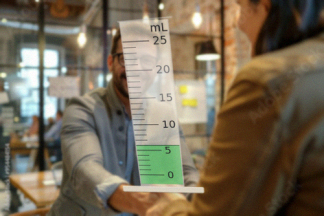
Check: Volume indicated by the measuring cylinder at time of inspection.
6 mL
